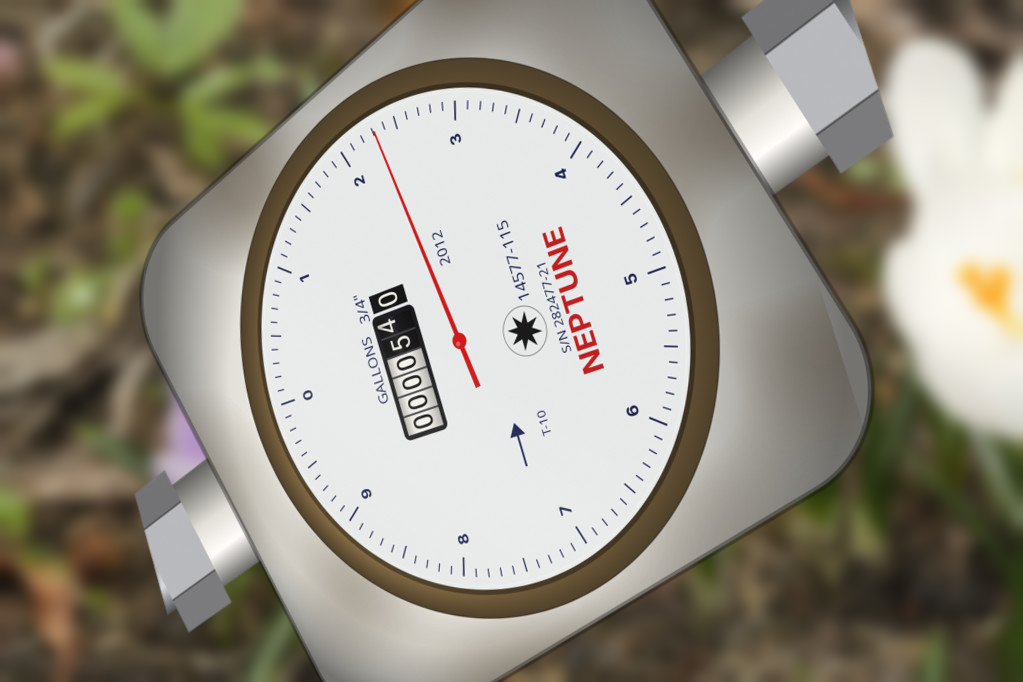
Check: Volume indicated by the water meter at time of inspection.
542.3 gal
